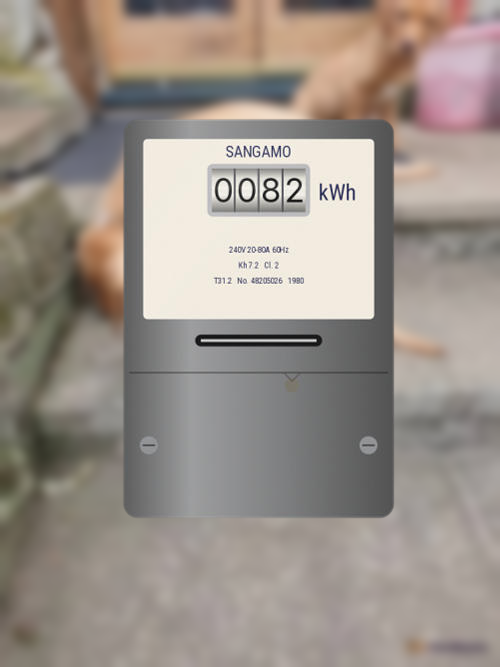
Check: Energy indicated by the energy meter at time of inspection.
82 kWh
